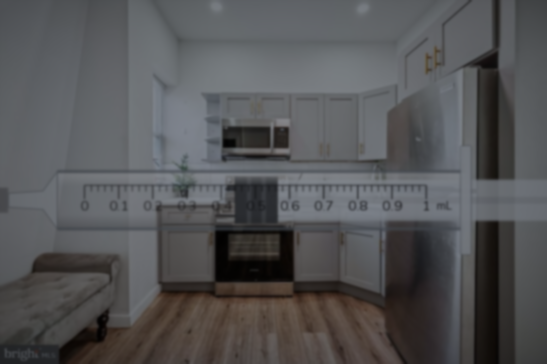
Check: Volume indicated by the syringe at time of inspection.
0.44 mL
